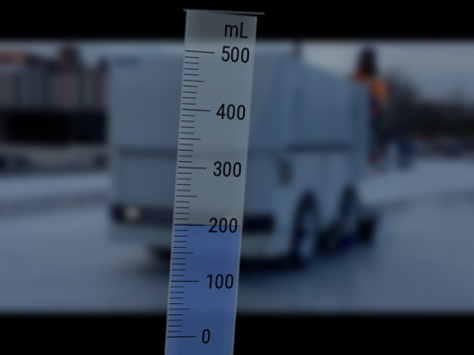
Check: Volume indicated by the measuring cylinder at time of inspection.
200 mL
